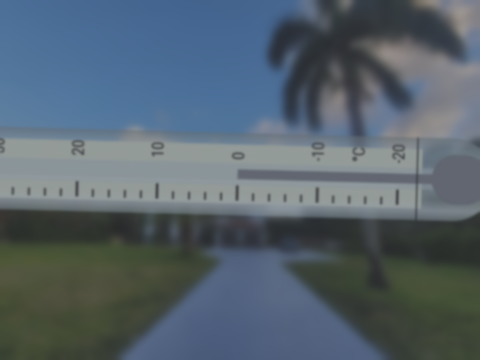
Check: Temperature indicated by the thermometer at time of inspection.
0 °C
